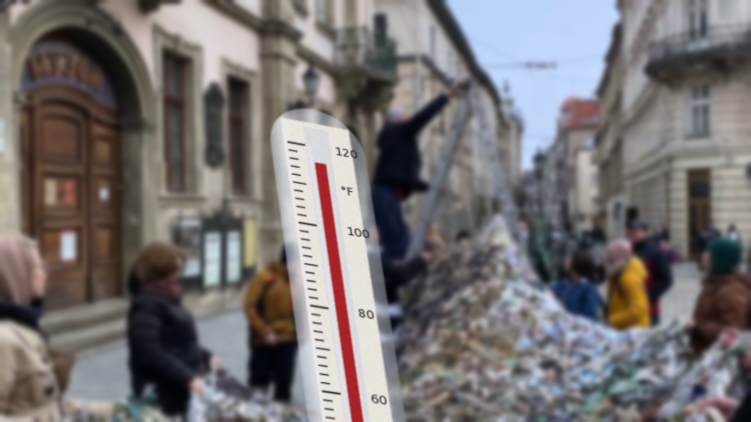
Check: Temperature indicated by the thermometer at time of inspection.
116 °F
